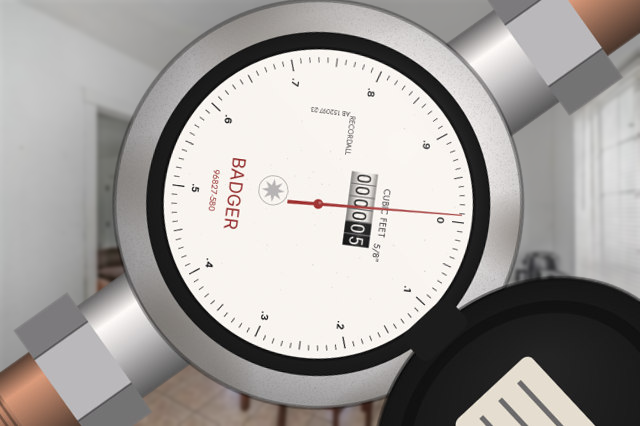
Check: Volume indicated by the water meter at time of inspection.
4.99 ft³
